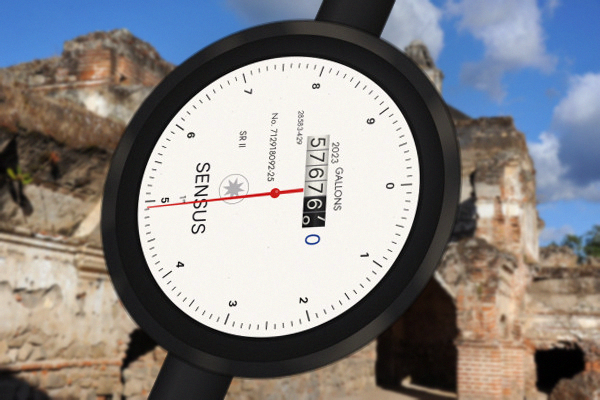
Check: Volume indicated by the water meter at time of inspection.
5767674.9 gal
